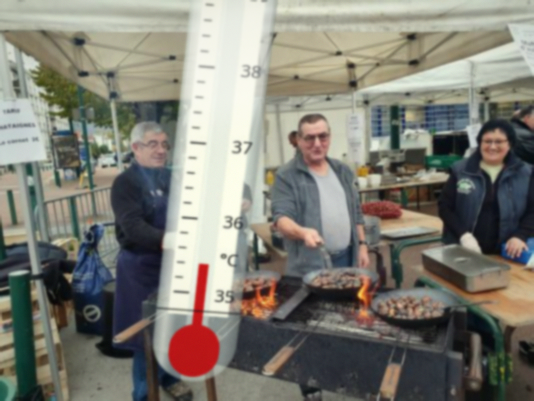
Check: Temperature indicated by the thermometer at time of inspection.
35.4 °C
